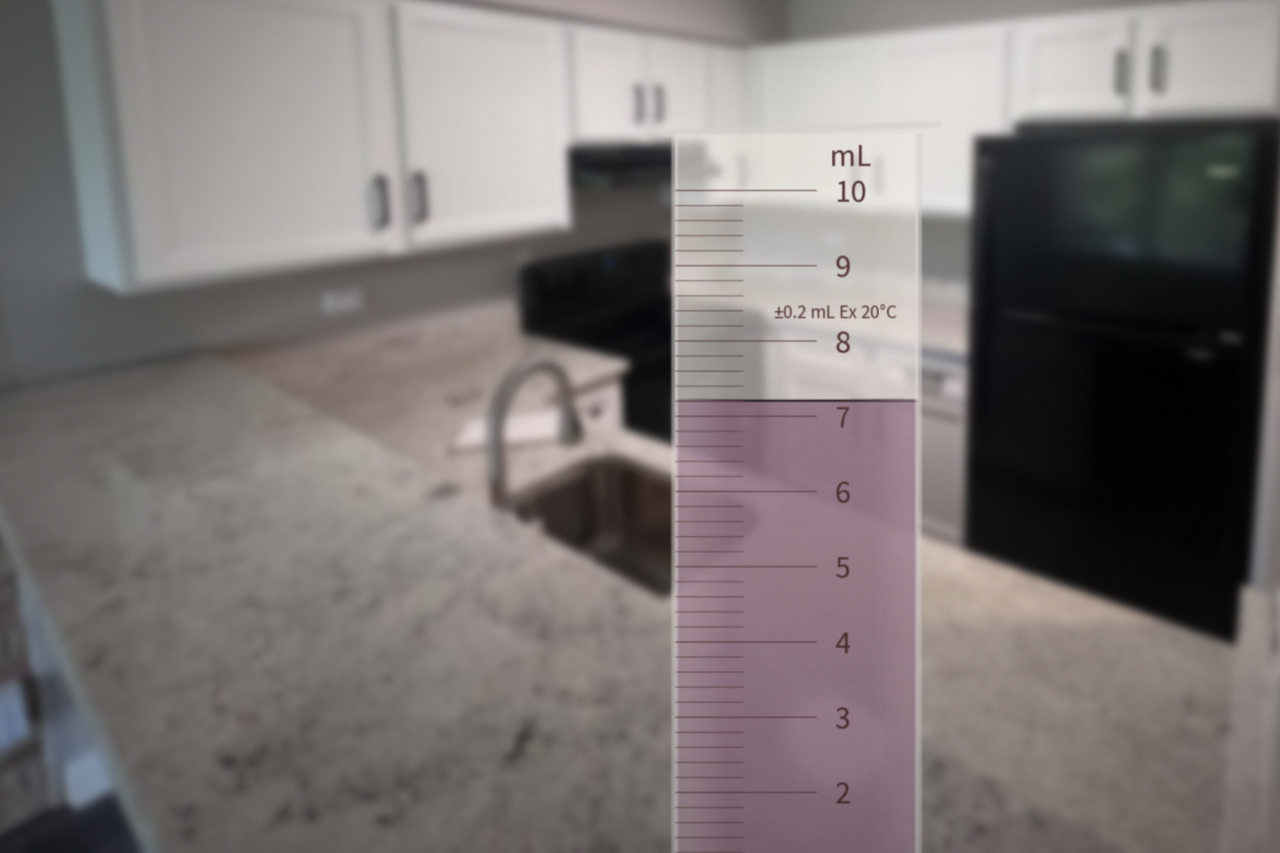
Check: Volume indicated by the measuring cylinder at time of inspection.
7.2 mL
